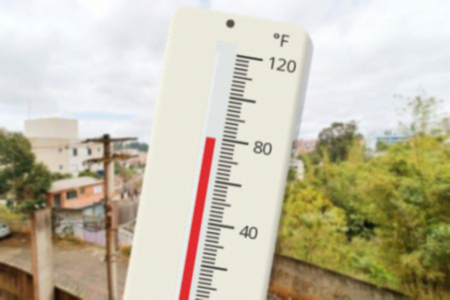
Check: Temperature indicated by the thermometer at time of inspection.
80 °F
